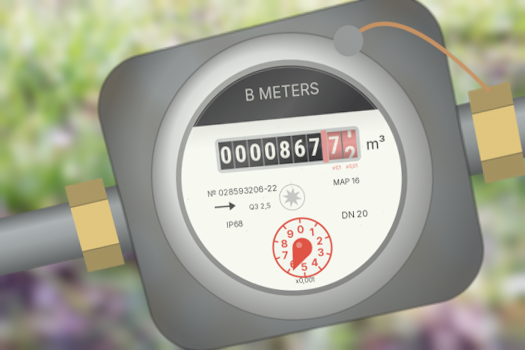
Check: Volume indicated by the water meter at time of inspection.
867.715 m³
